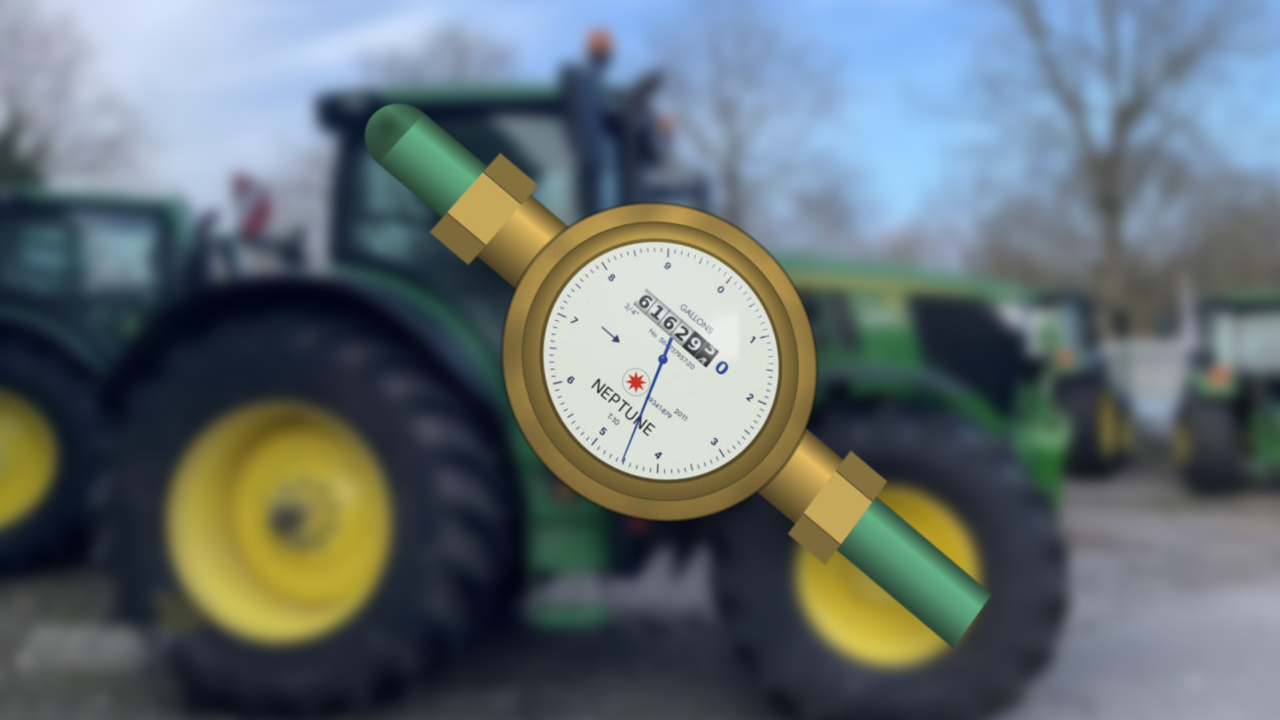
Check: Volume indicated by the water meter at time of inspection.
6162934.5 gal
